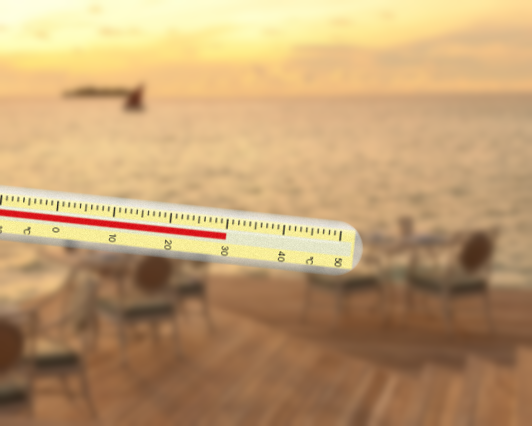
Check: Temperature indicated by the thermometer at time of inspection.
30 °C
